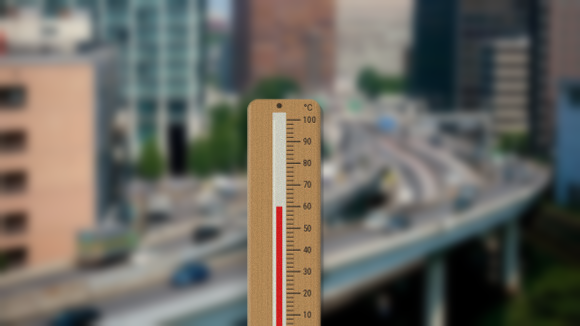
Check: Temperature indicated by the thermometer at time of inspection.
60 °C
